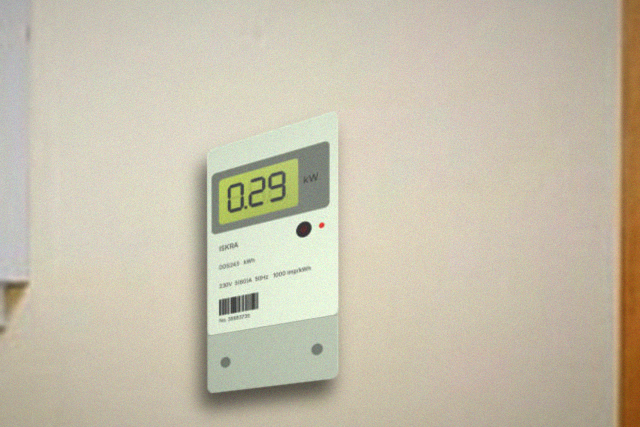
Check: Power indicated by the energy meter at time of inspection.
0.29 kW
